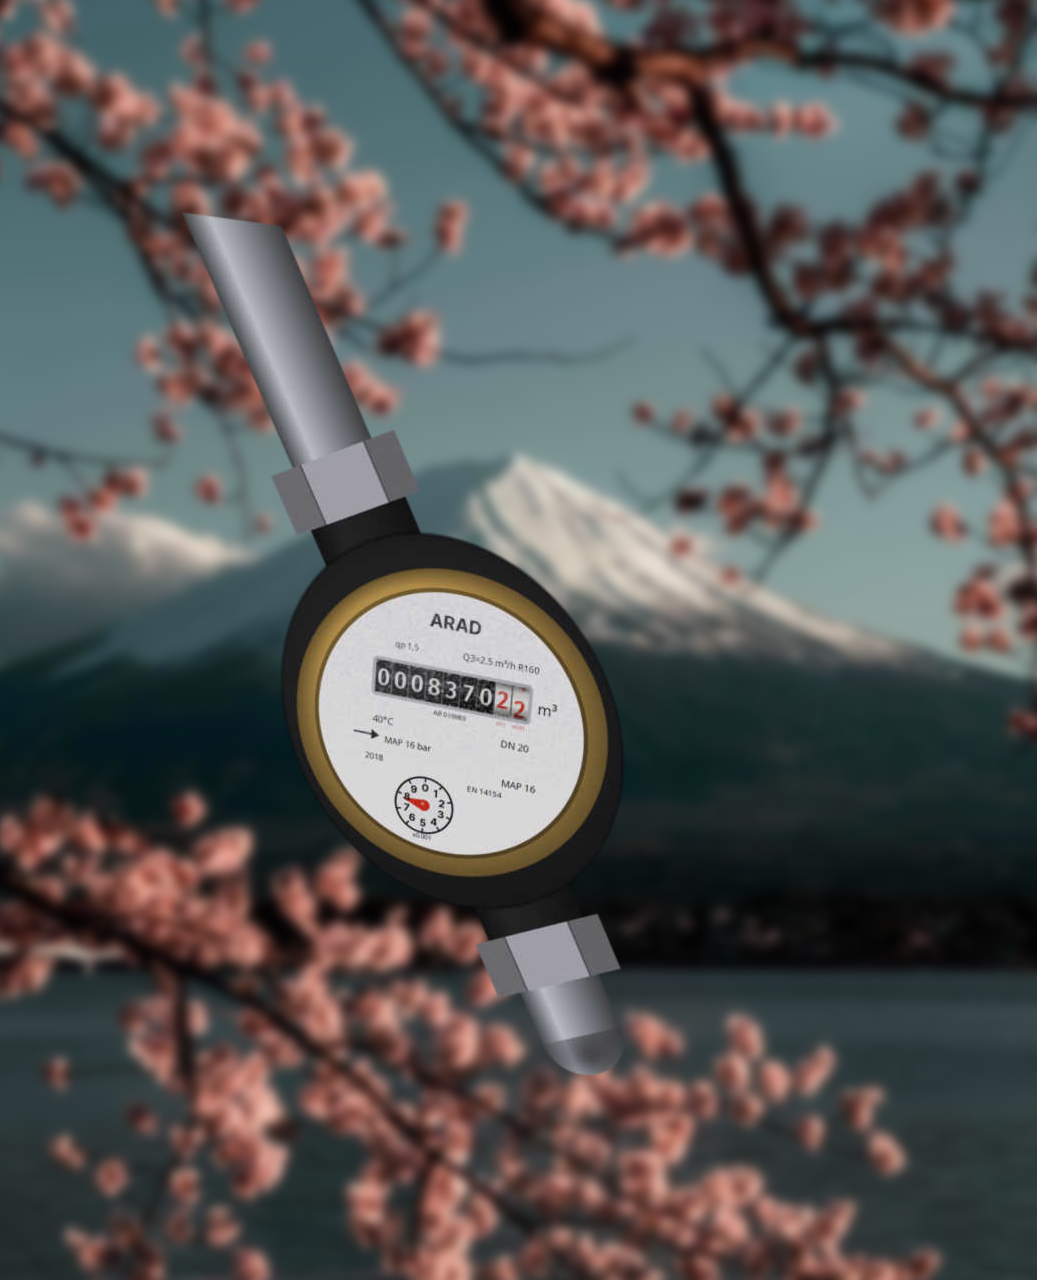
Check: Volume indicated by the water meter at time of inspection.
8370.217 m³
